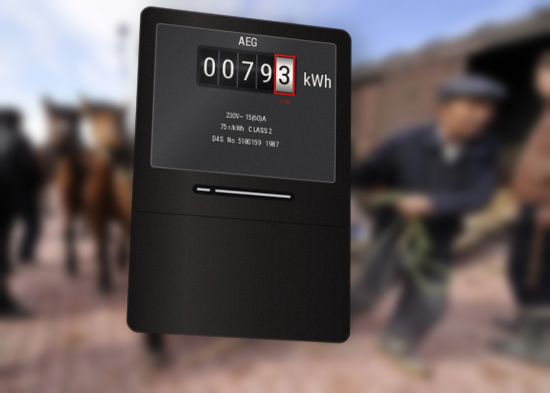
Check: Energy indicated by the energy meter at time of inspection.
79.3 kWh
